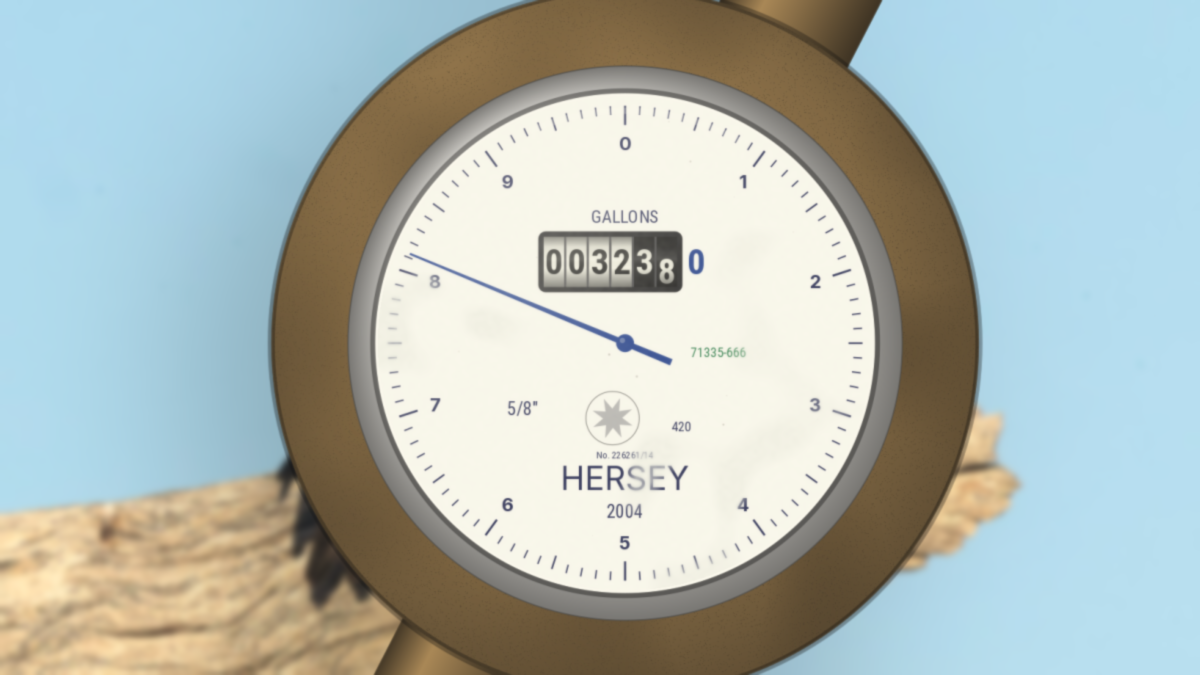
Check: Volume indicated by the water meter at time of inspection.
32378.1 gal
